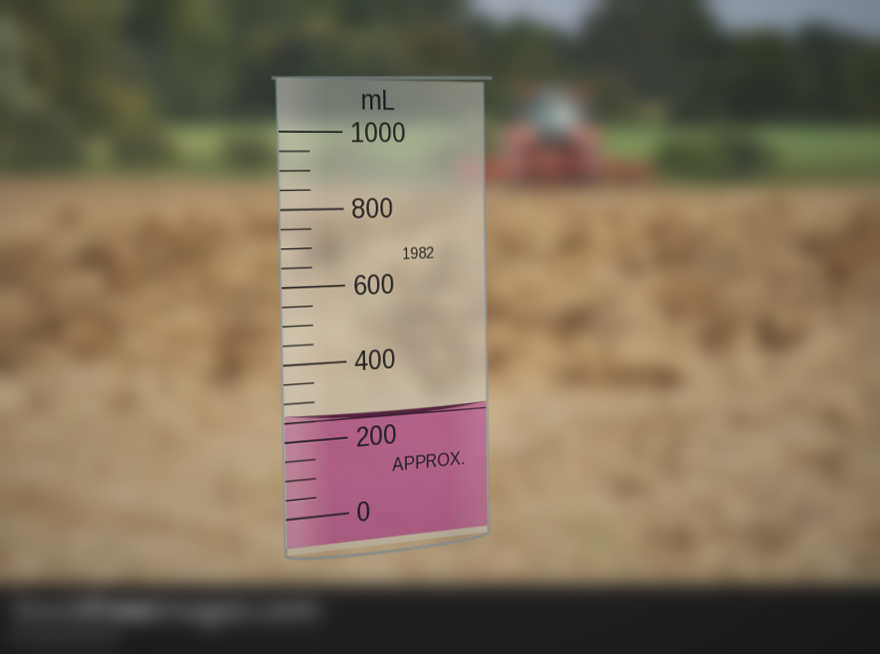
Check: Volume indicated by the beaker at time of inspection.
250 mL
